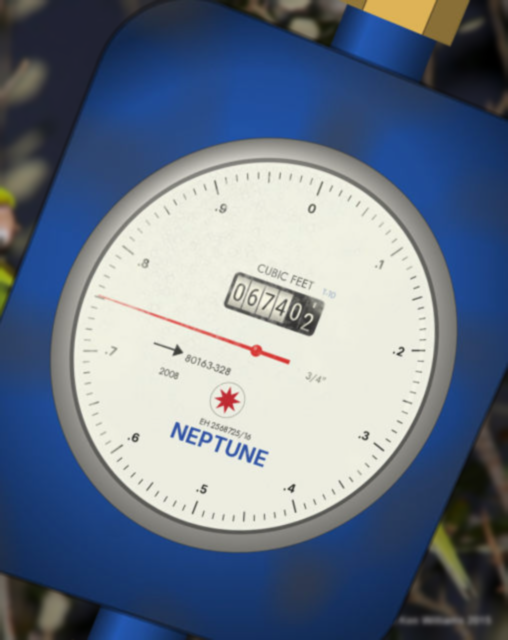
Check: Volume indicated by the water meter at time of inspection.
67401.75 ft³
